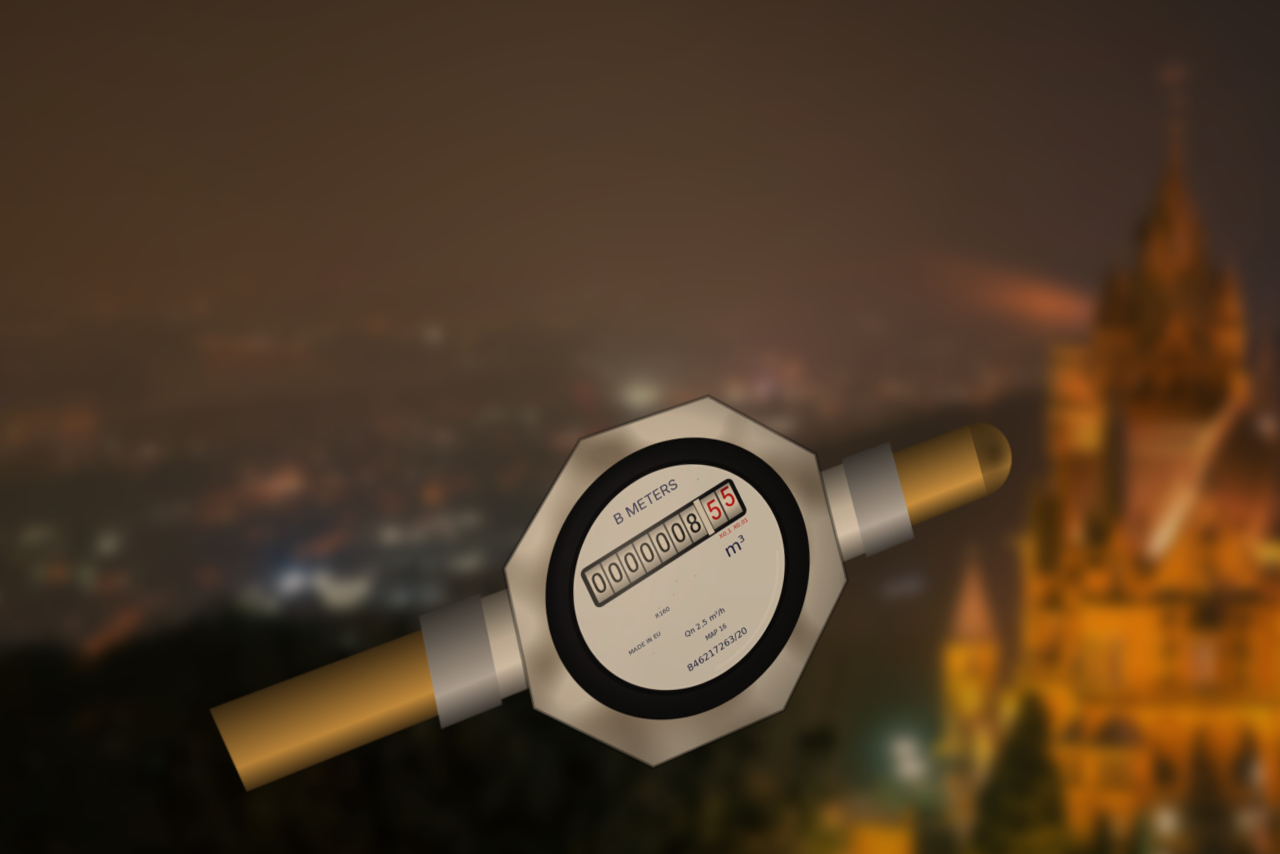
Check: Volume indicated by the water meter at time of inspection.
8.55 m³
